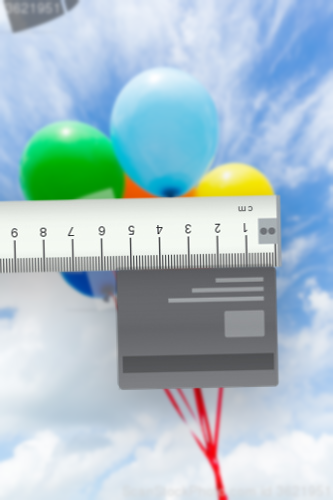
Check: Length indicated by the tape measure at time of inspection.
5.5 cm
